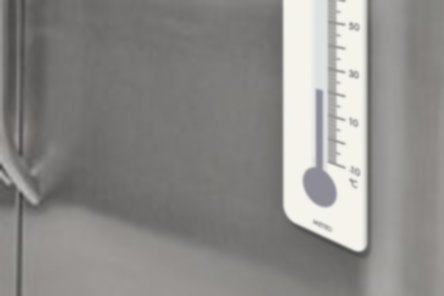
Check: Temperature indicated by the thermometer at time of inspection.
20 °C
